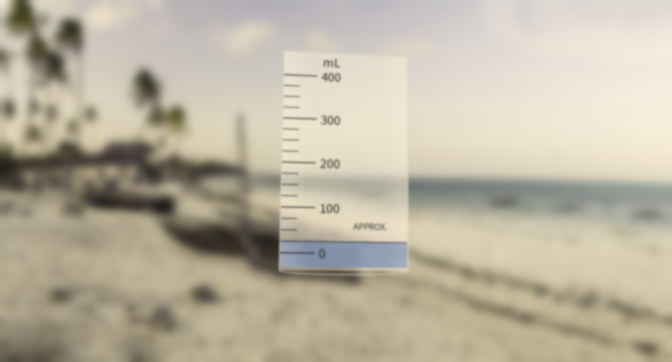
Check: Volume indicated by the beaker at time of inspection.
25 mL
